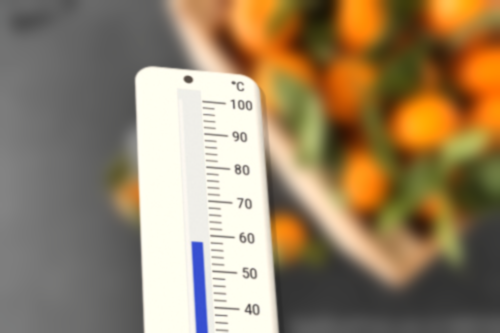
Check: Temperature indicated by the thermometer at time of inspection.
58 °C
